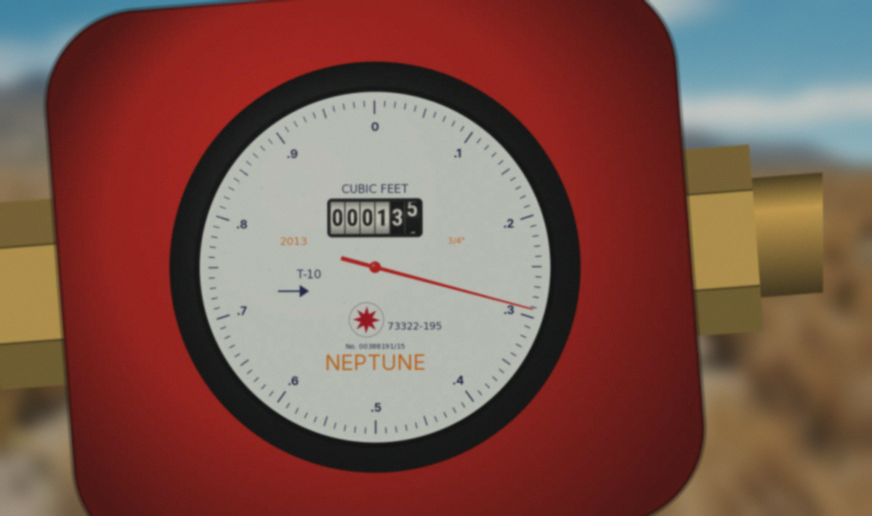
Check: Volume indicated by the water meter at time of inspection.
135.29 ft³
